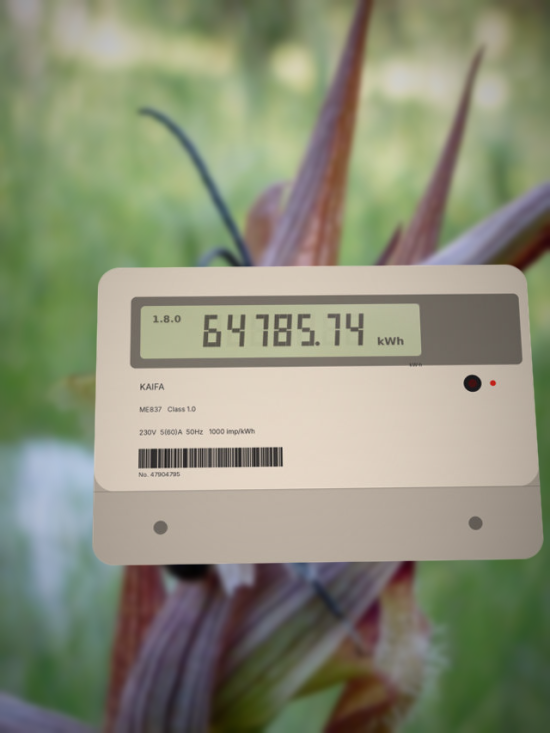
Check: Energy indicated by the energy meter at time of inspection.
64785.74 kWh
